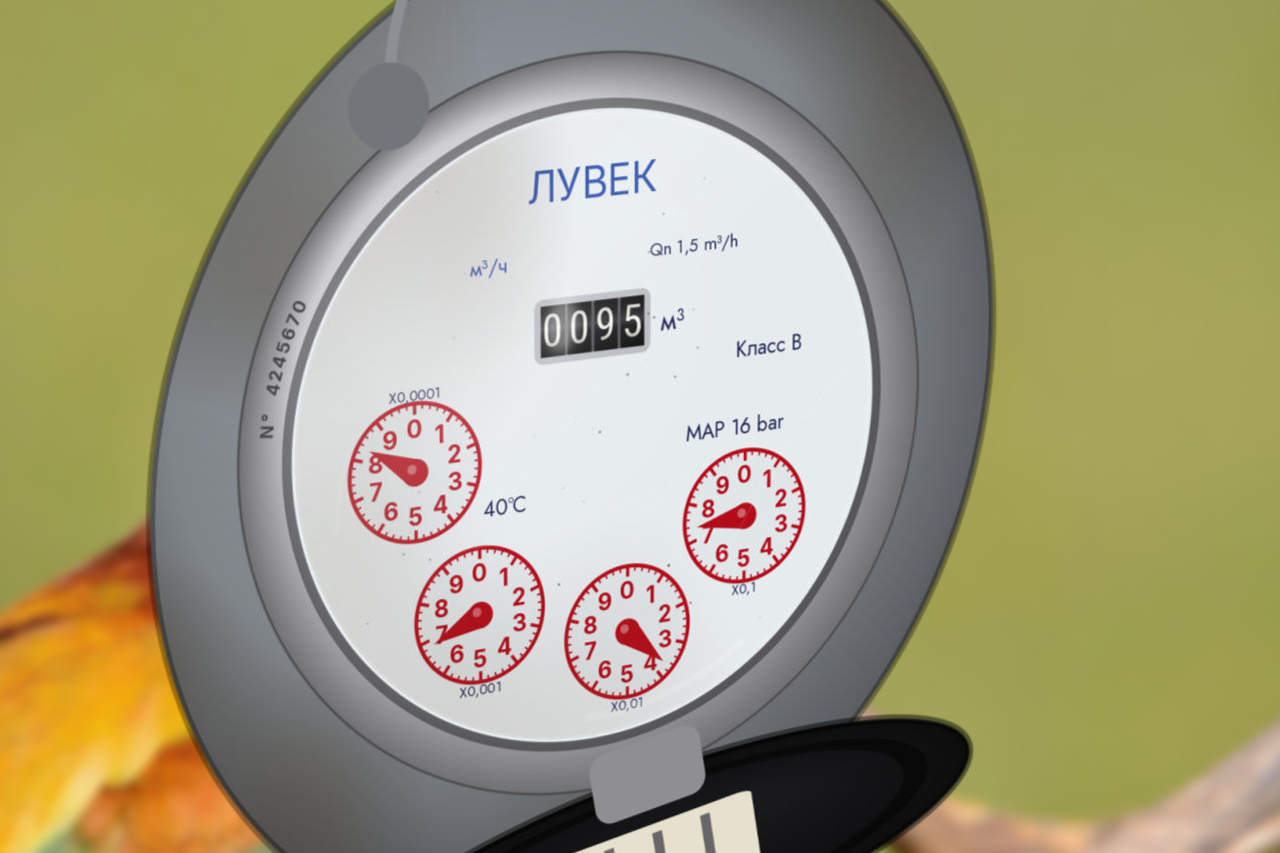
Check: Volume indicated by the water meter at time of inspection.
95.7368 m³
